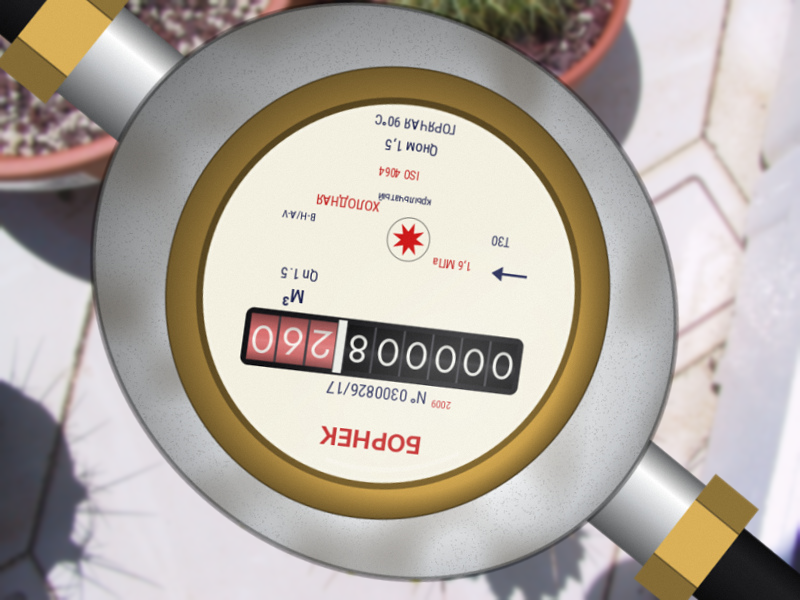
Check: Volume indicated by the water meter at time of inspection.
8.260 m³
